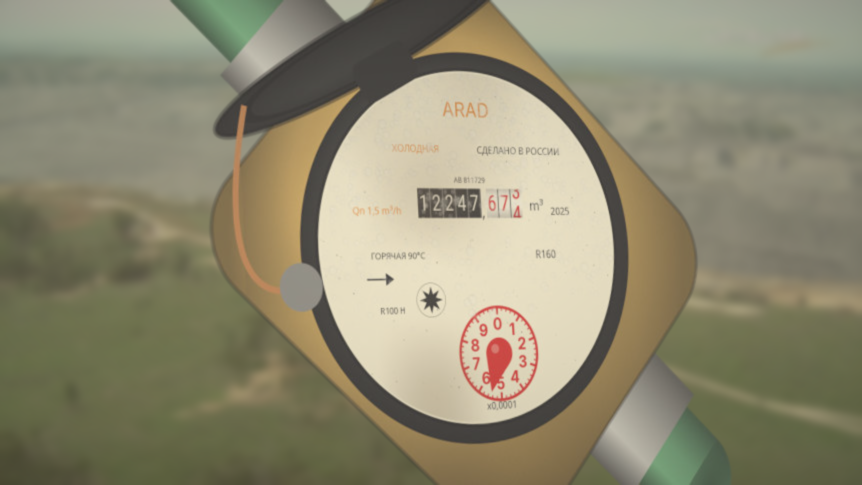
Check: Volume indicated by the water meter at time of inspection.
12247.6735 m³
